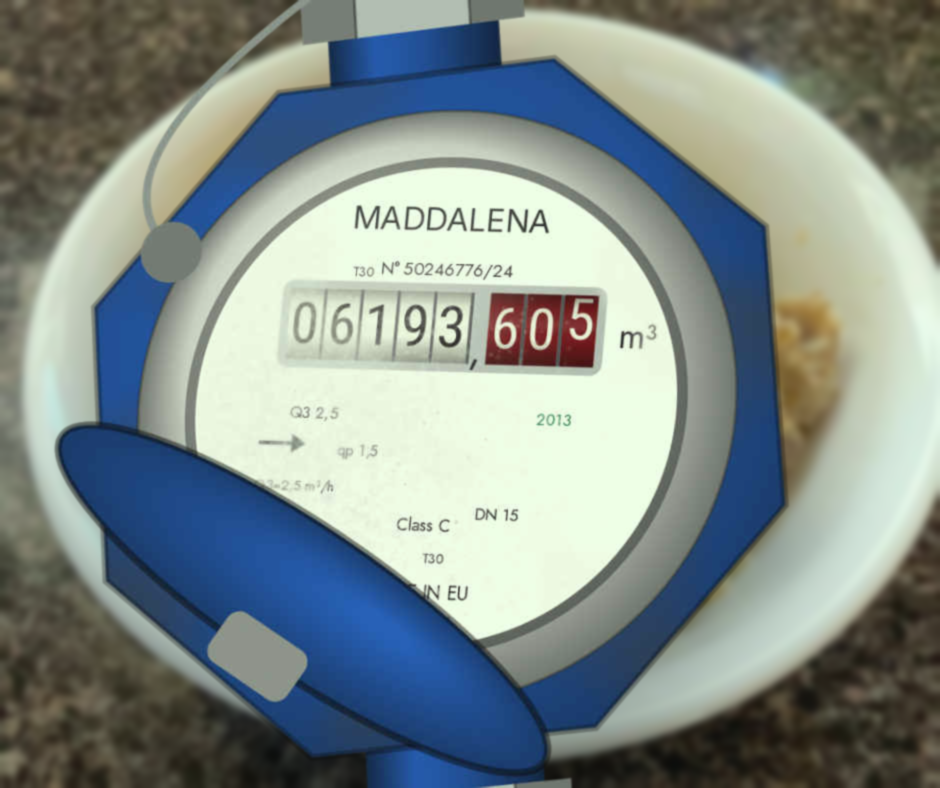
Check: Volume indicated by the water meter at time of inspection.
6193.605 m³
